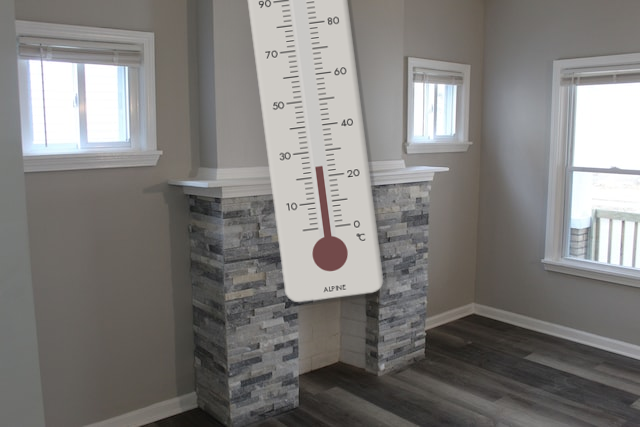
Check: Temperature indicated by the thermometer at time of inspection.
24 °C
